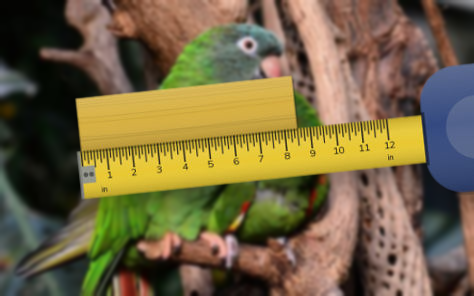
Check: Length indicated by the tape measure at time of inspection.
8.5 in
